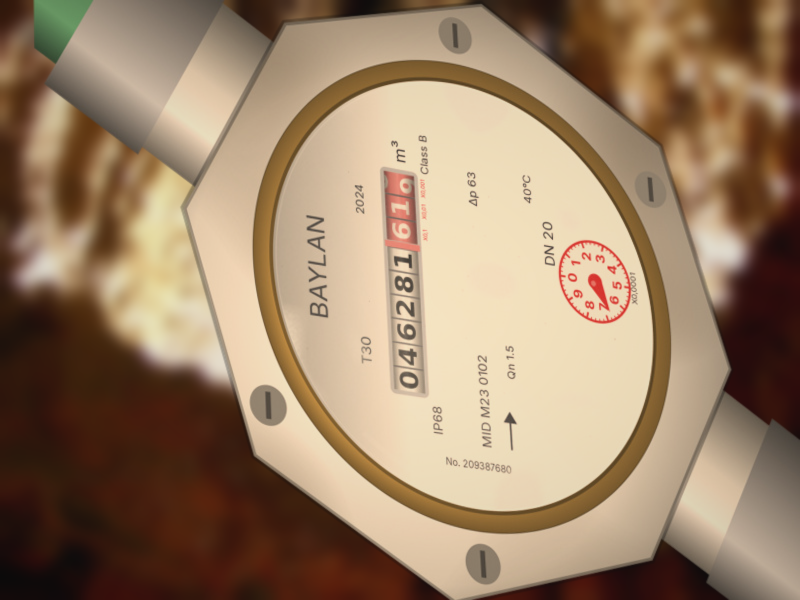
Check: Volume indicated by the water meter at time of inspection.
46281.6186 m³
